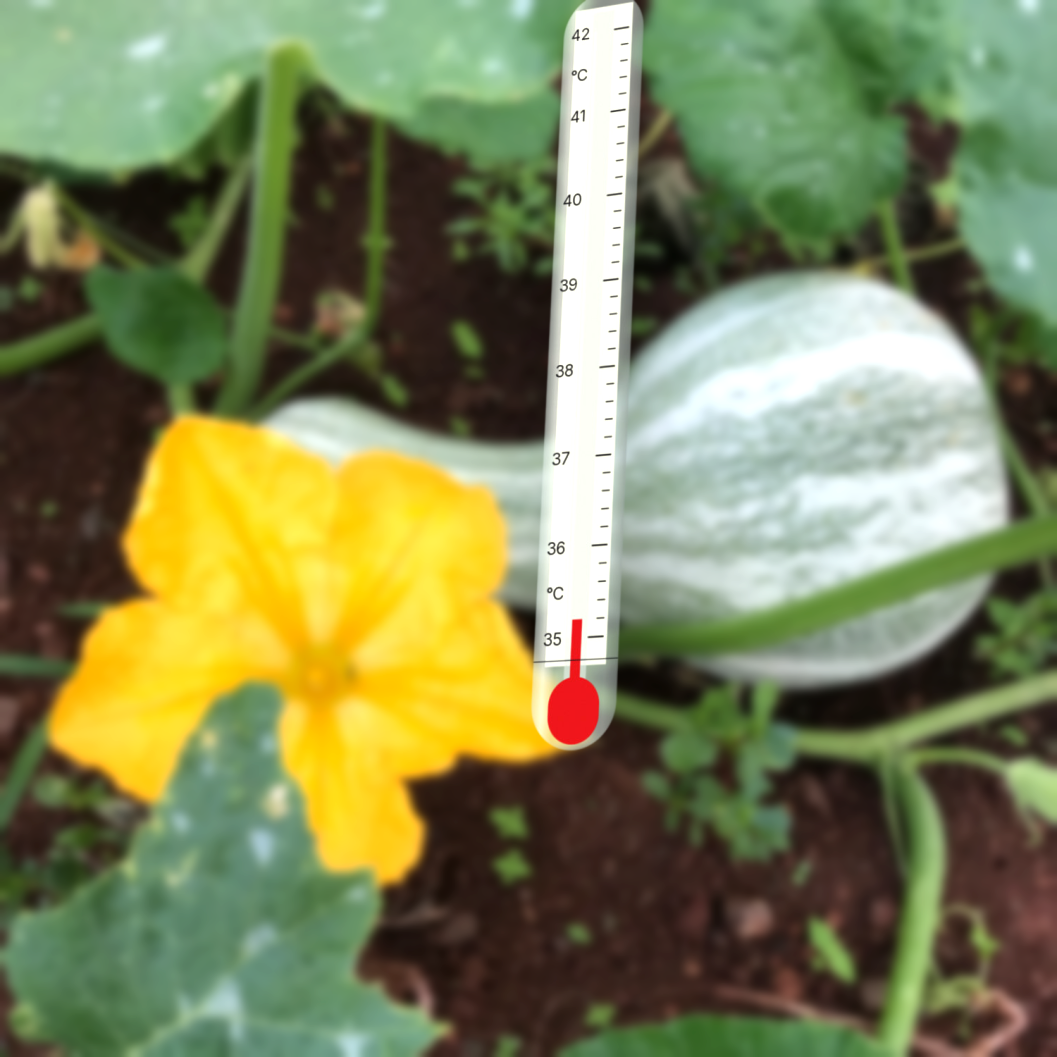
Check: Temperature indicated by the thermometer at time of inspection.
35.2 °C
